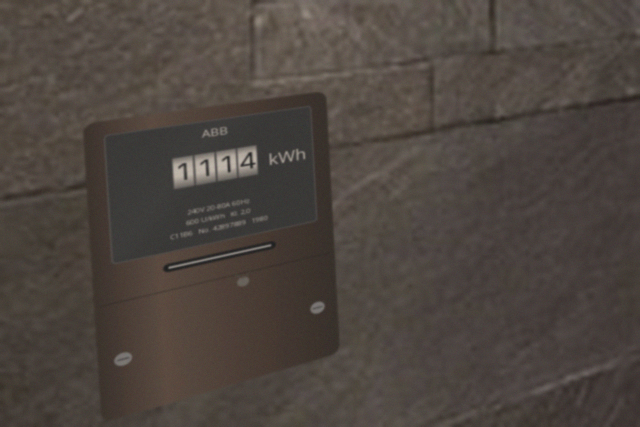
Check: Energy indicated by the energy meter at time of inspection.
1114 kWh
